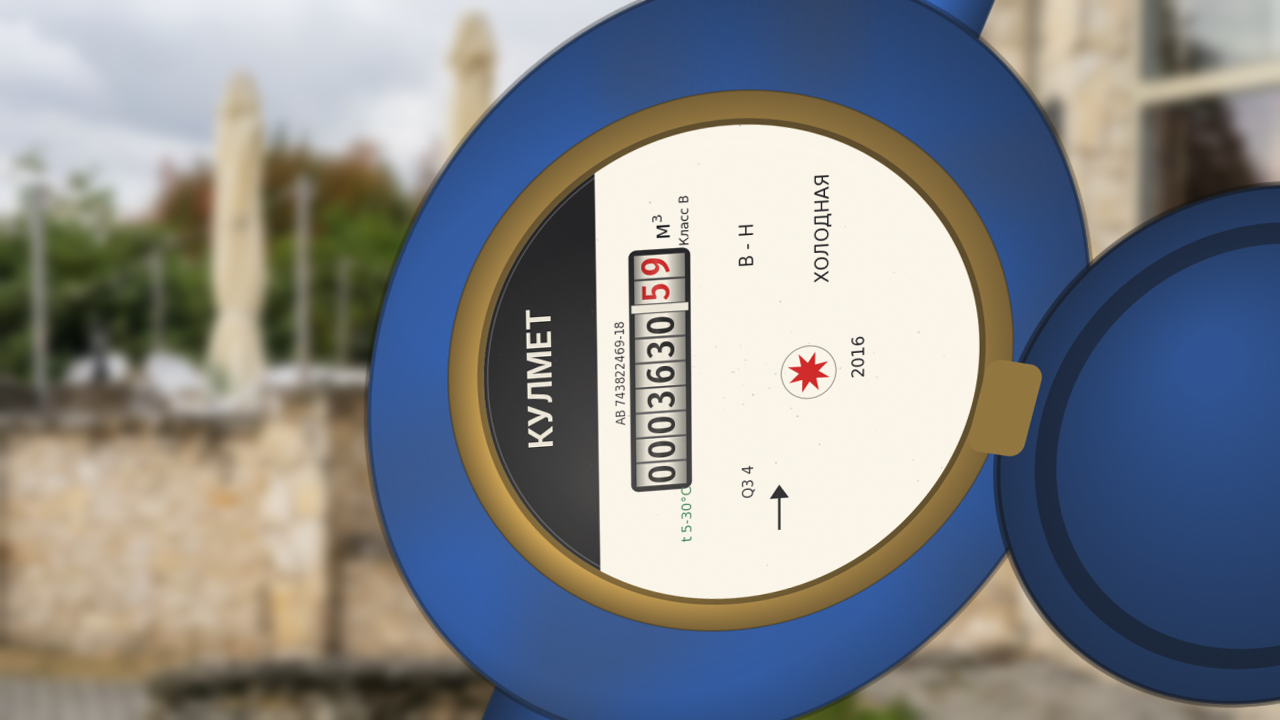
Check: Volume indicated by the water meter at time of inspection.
3630.59 m³
